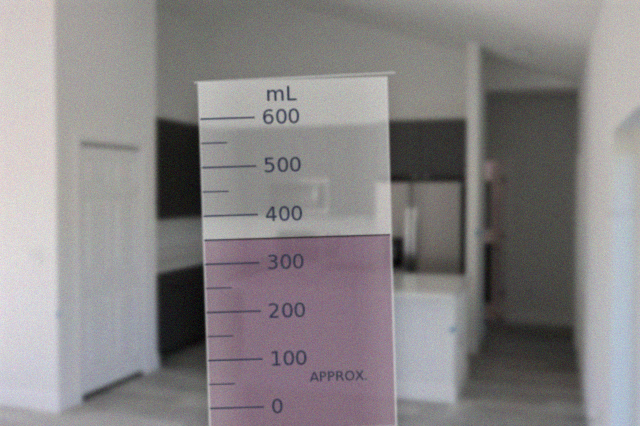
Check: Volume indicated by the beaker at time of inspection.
350 mL
